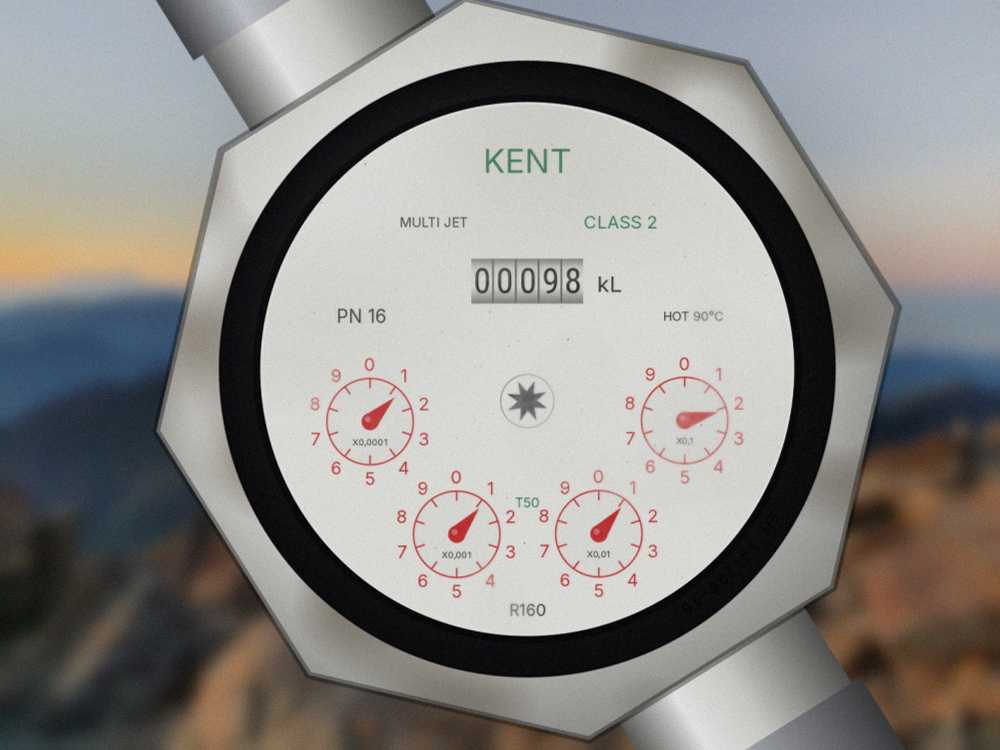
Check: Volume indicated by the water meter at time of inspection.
98.2111 kL
